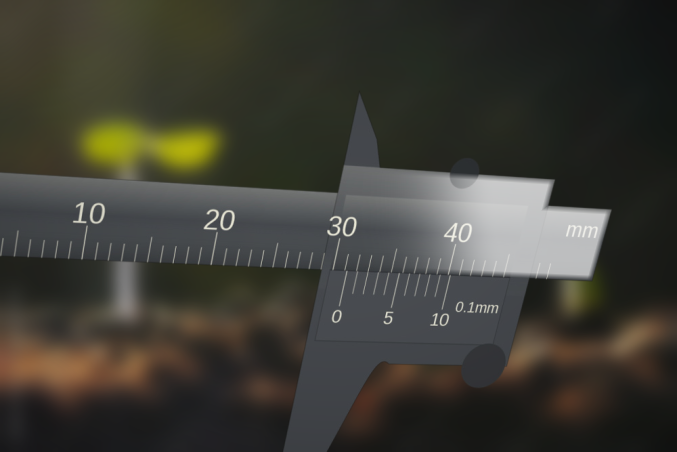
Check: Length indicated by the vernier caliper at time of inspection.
31.2 mm
